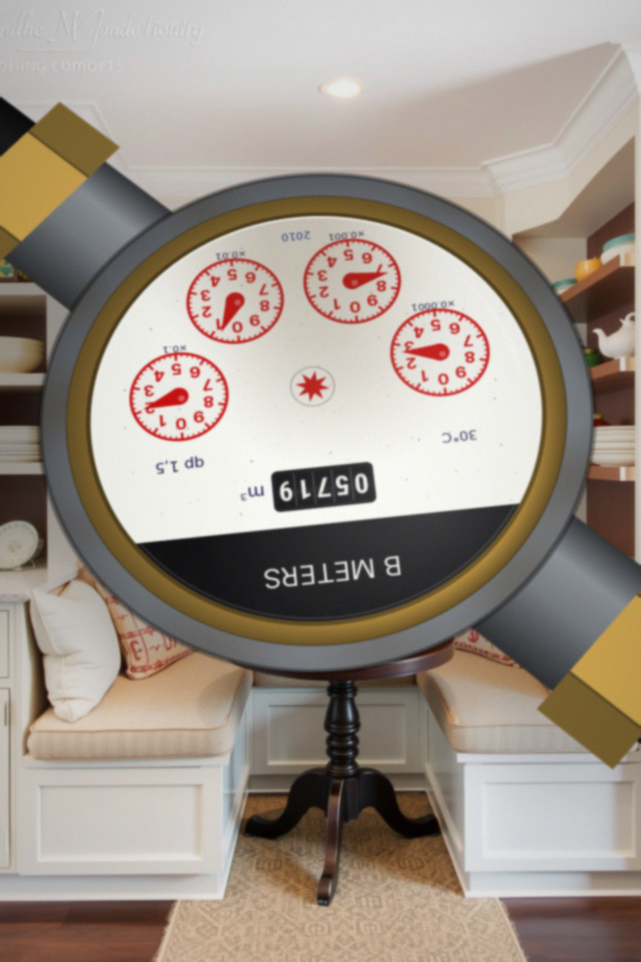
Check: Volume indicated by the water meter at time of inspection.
5719.2072 m³
